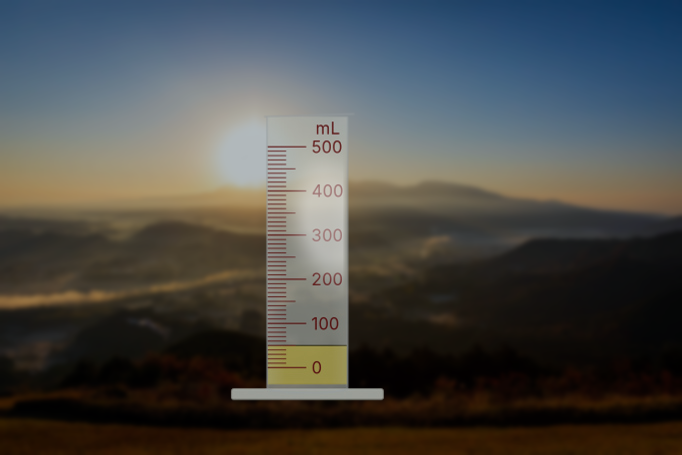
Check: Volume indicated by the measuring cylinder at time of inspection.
50 mL
